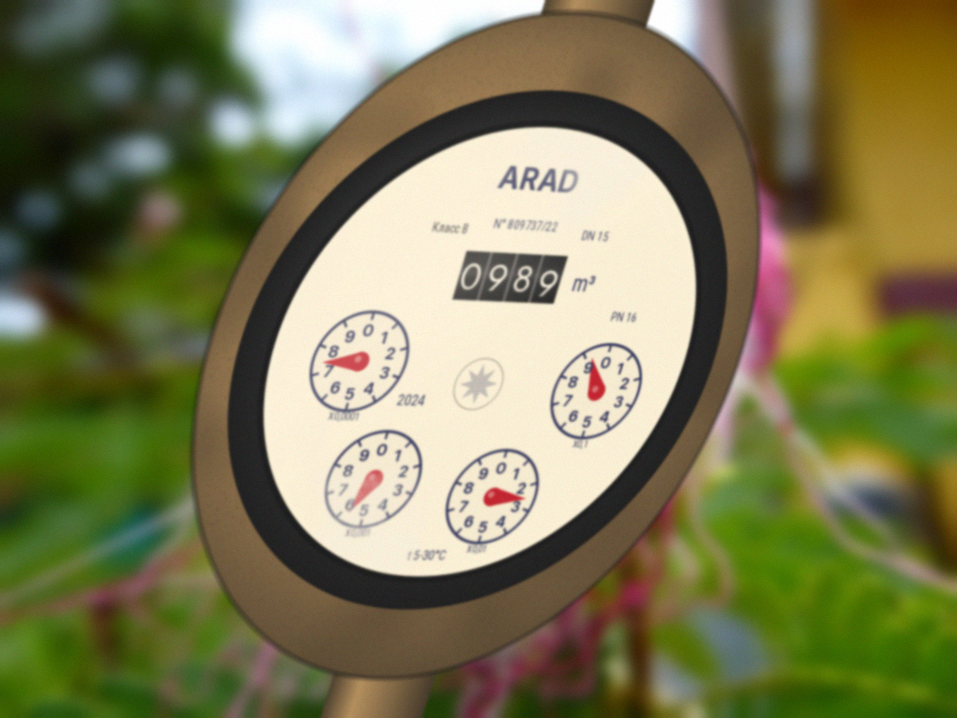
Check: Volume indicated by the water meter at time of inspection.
988.9257 m³
